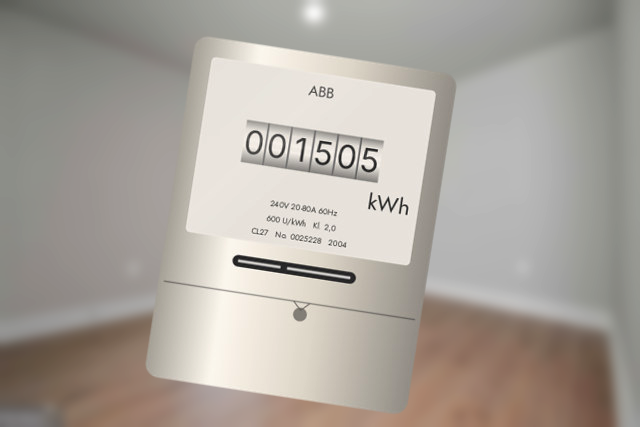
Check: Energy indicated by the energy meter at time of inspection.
1505 kWh
